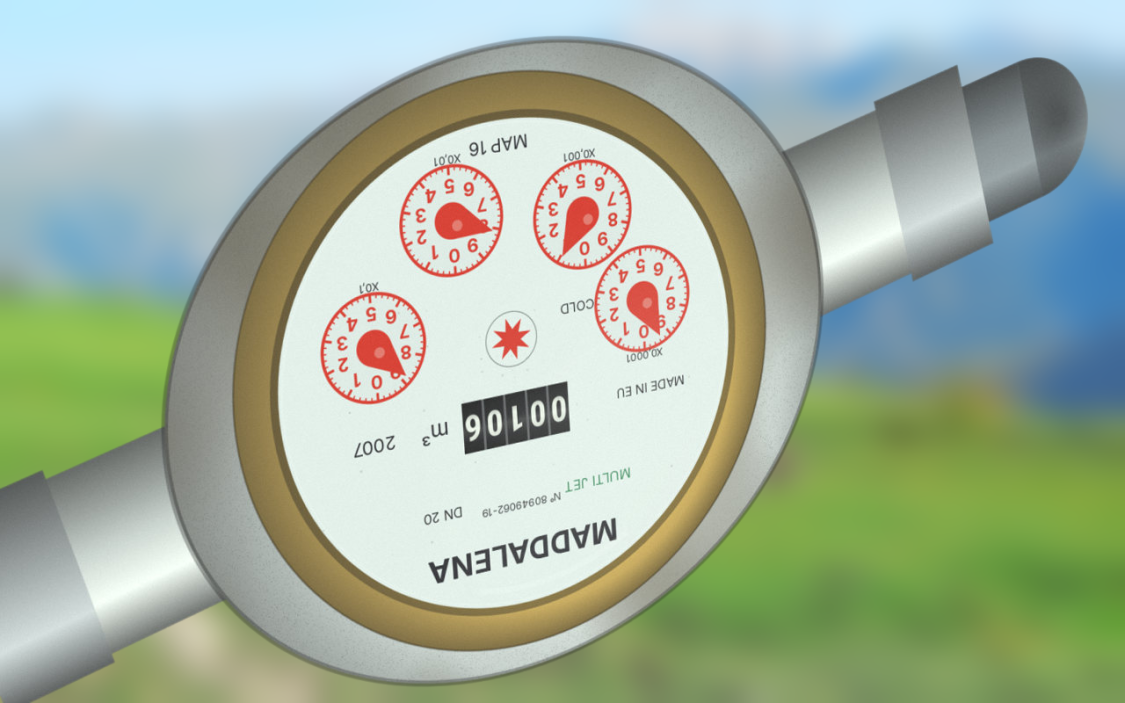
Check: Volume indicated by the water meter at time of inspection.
106.8809 m³
